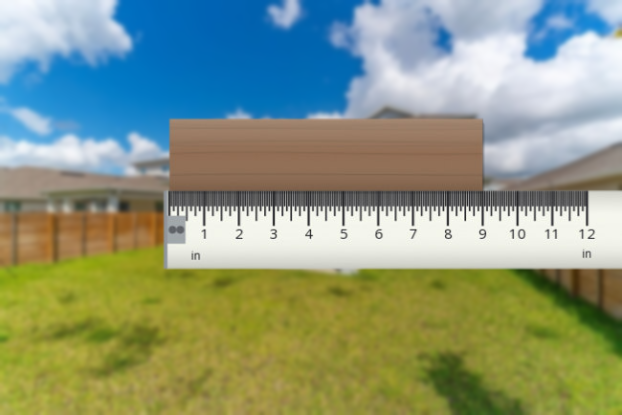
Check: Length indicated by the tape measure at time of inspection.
9 in
